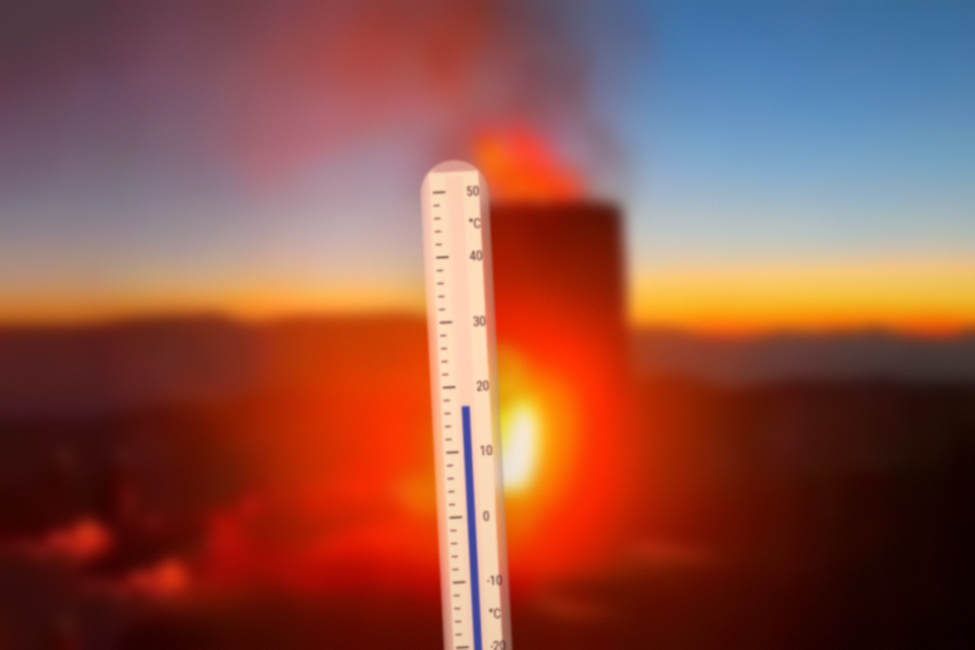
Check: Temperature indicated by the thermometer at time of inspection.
17 °C
